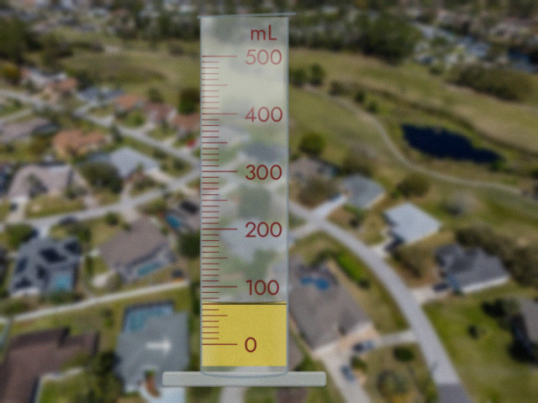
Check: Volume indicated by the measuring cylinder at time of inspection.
70 mL
